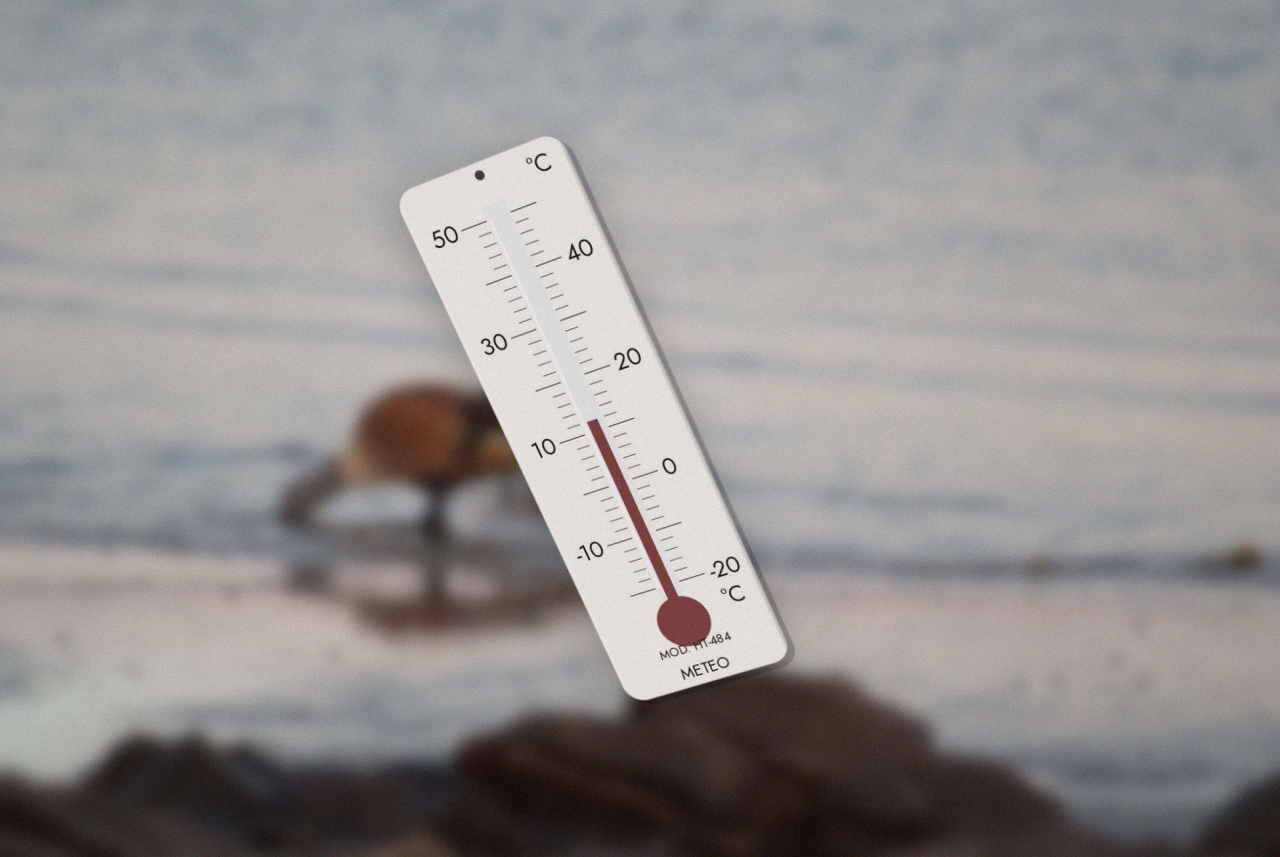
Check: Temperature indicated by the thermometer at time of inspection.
12 °C
